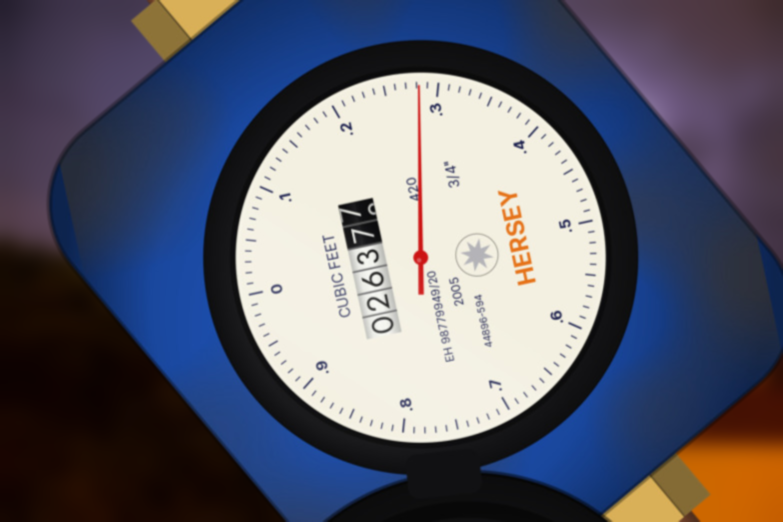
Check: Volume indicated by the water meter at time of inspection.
26377.28 ft³
